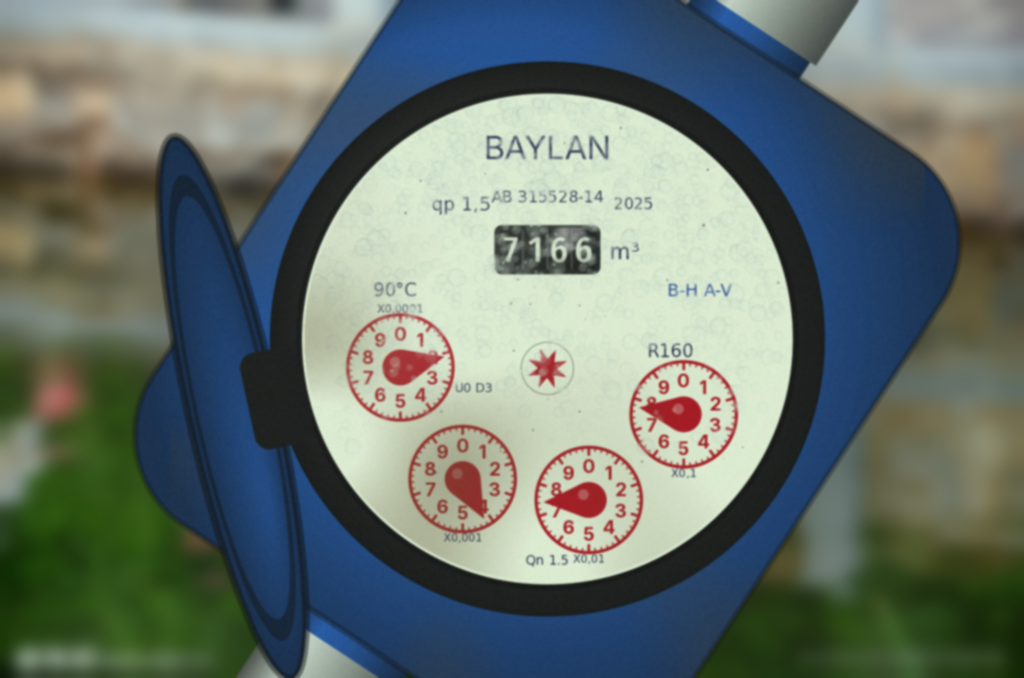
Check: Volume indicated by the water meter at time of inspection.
7166.7742 m³
